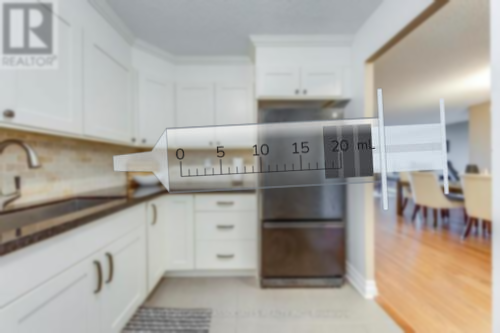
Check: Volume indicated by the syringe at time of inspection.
18 mL
